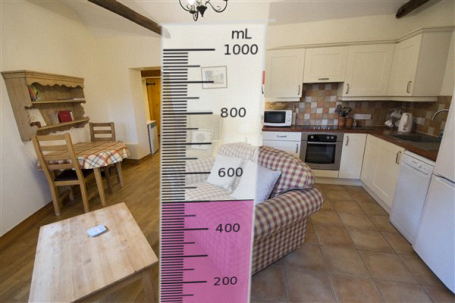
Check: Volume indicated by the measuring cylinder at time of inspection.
500 mL
